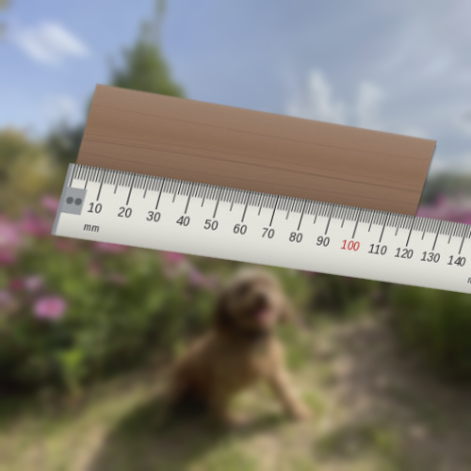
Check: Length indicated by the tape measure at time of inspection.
120 mm
